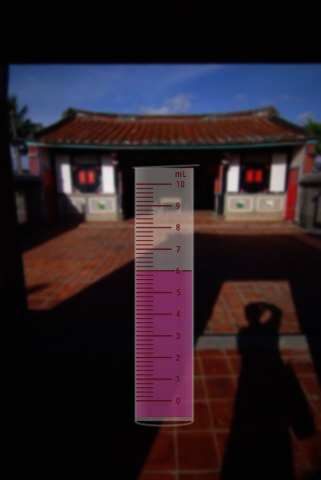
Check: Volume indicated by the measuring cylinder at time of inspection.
6 mL
